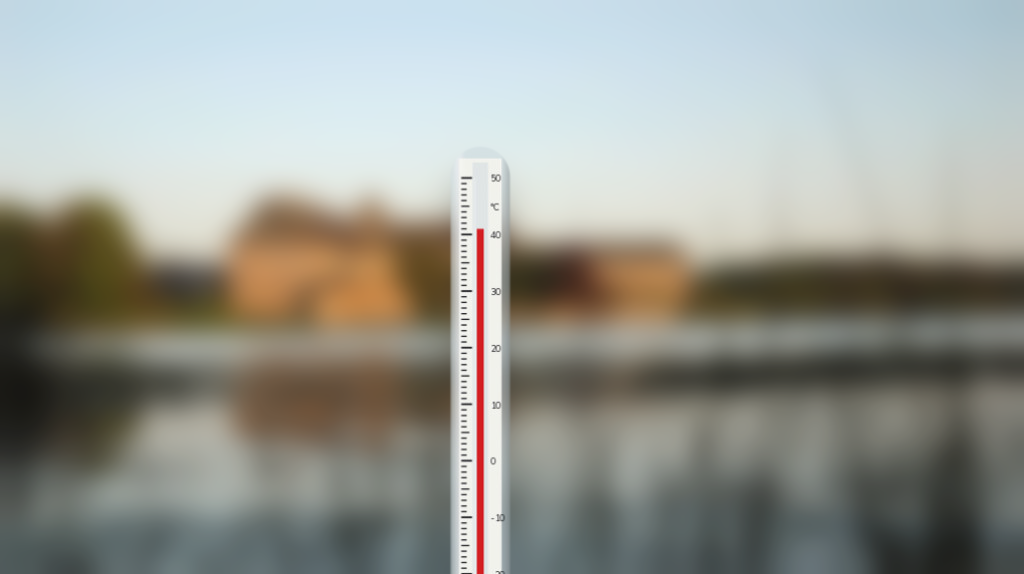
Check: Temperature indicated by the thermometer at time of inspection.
41 °C
